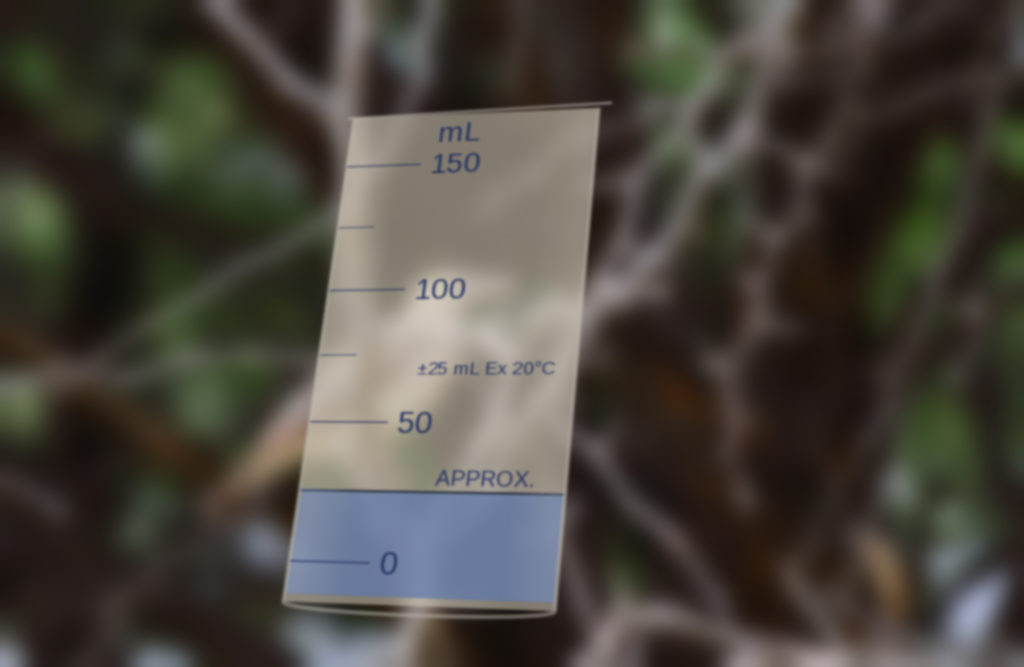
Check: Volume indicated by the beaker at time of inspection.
25 mL
